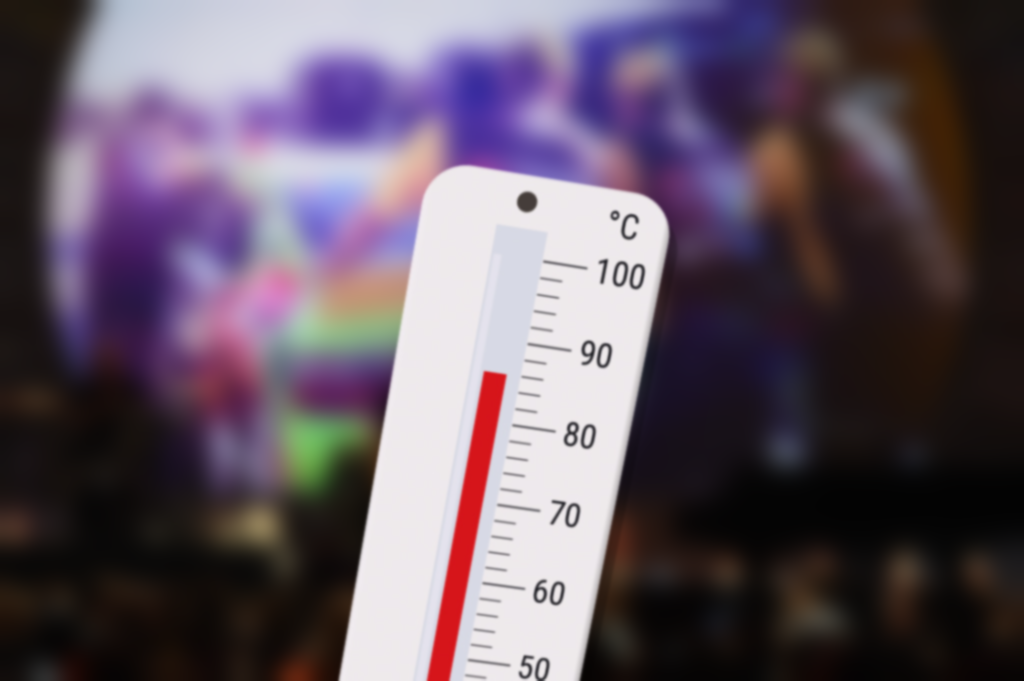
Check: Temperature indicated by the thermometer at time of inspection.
86 °C
